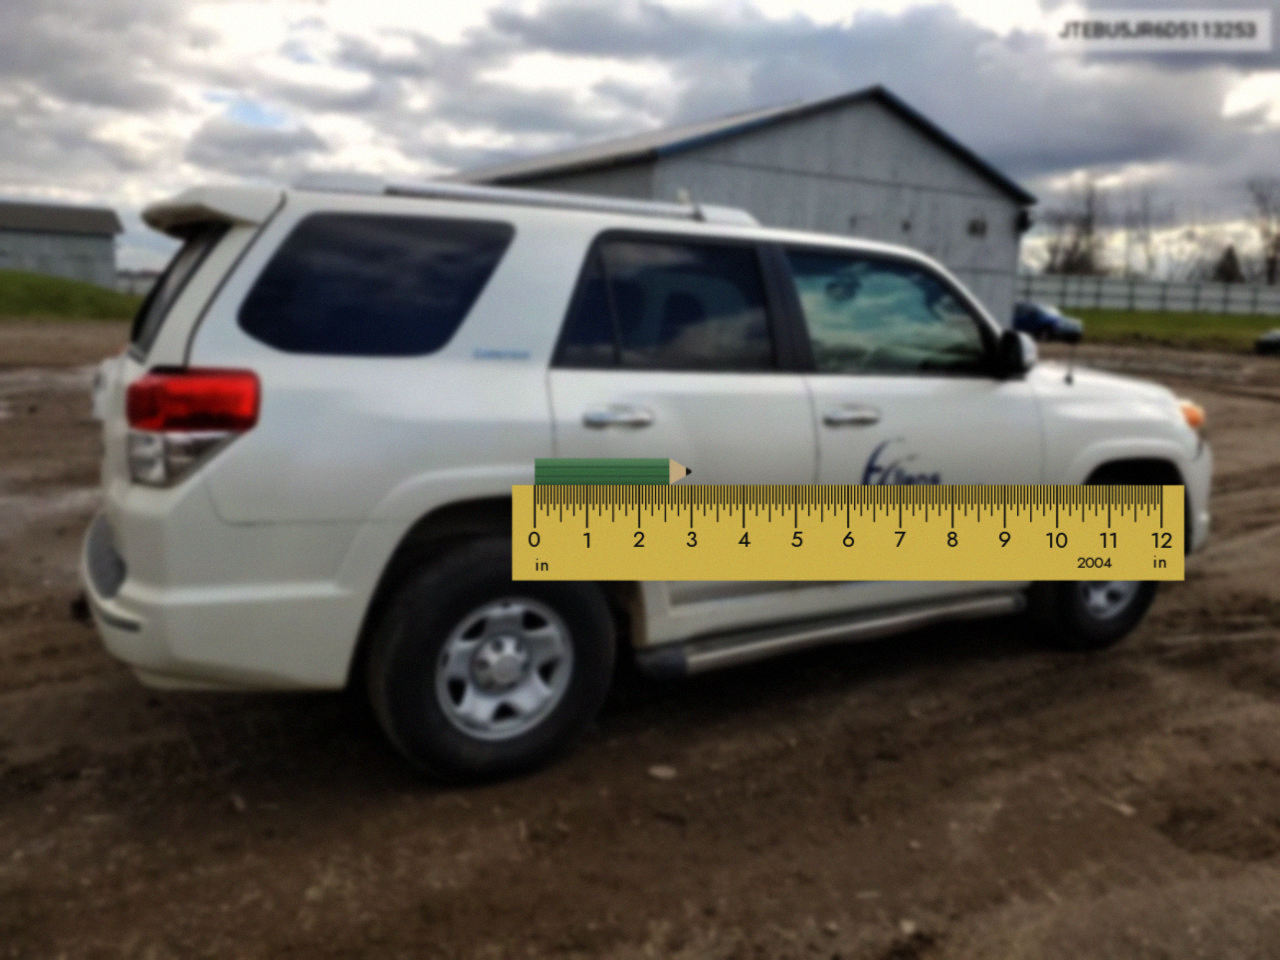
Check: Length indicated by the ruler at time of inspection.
3 in
